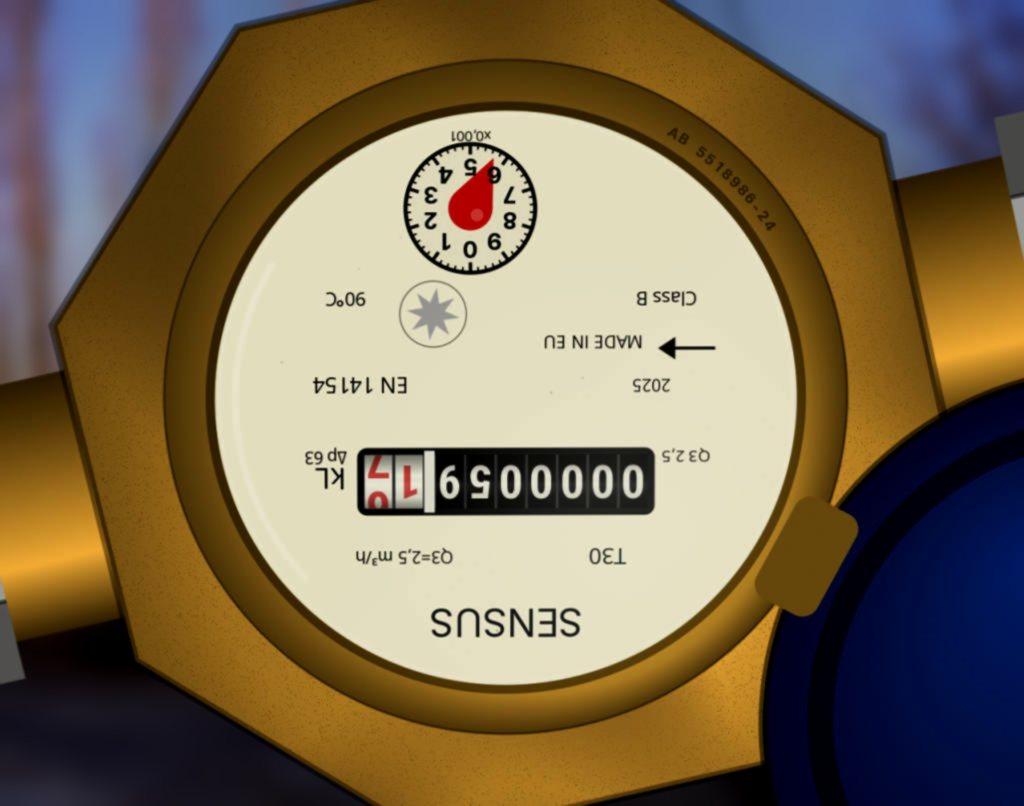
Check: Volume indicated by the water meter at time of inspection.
59.165 kL
